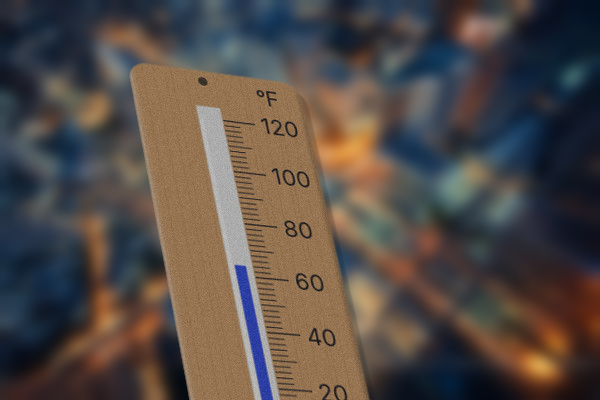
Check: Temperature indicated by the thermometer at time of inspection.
64 °F
